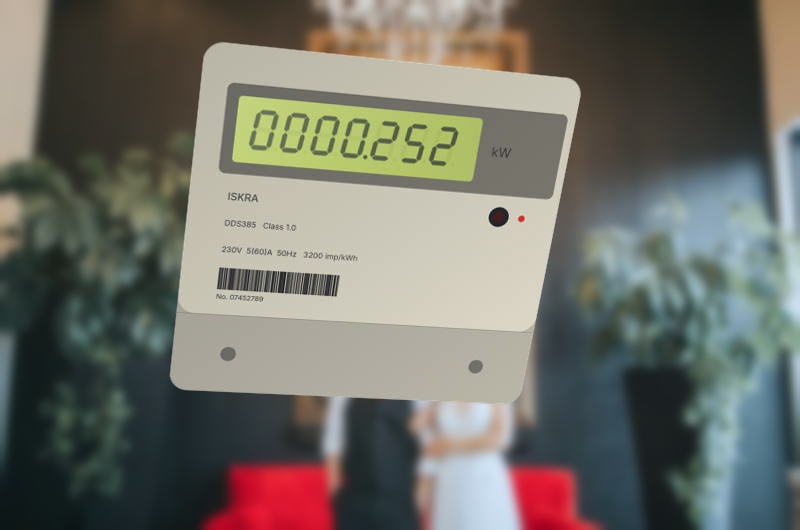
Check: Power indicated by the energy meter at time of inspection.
0.252 kW
